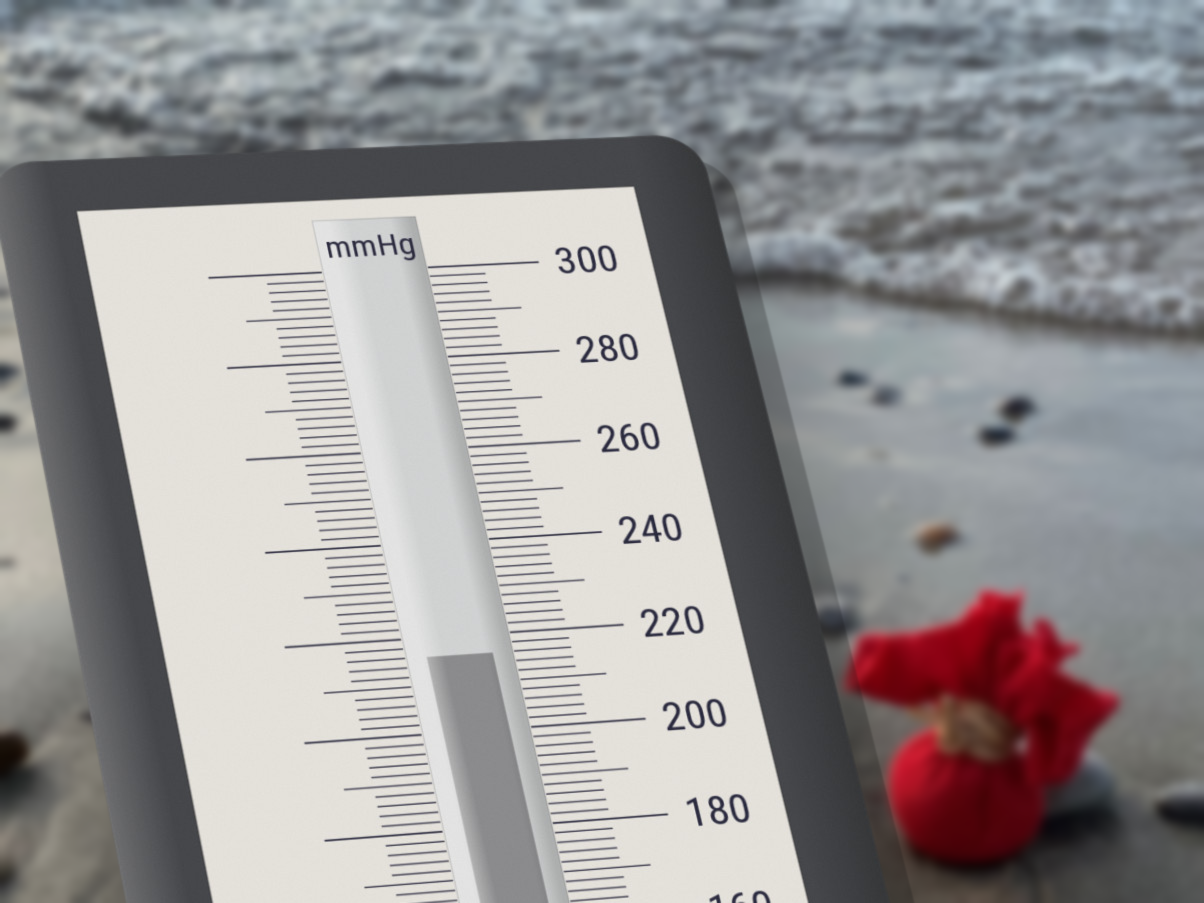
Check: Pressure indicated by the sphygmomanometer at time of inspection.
216 mmHg
